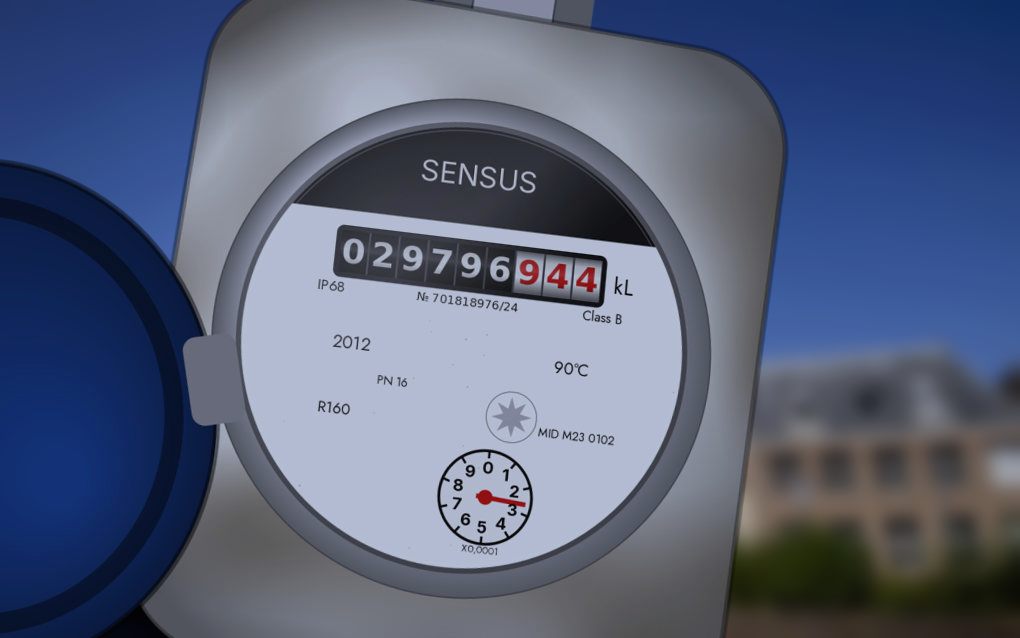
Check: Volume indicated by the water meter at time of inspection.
29796.9442 kL
